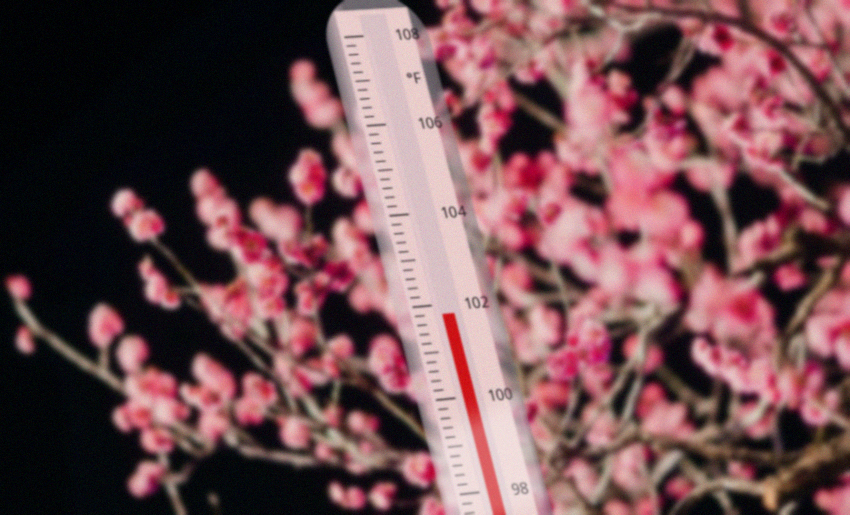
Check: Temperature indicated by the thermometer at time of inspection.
101.8 °F
